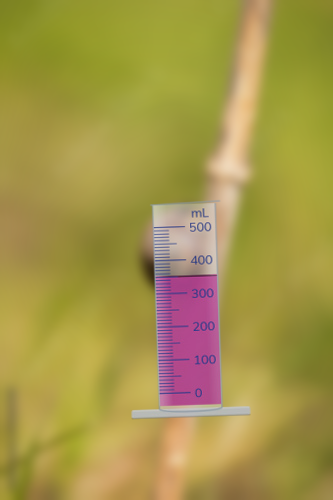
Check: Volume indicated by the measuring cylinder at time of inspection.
350 mL
